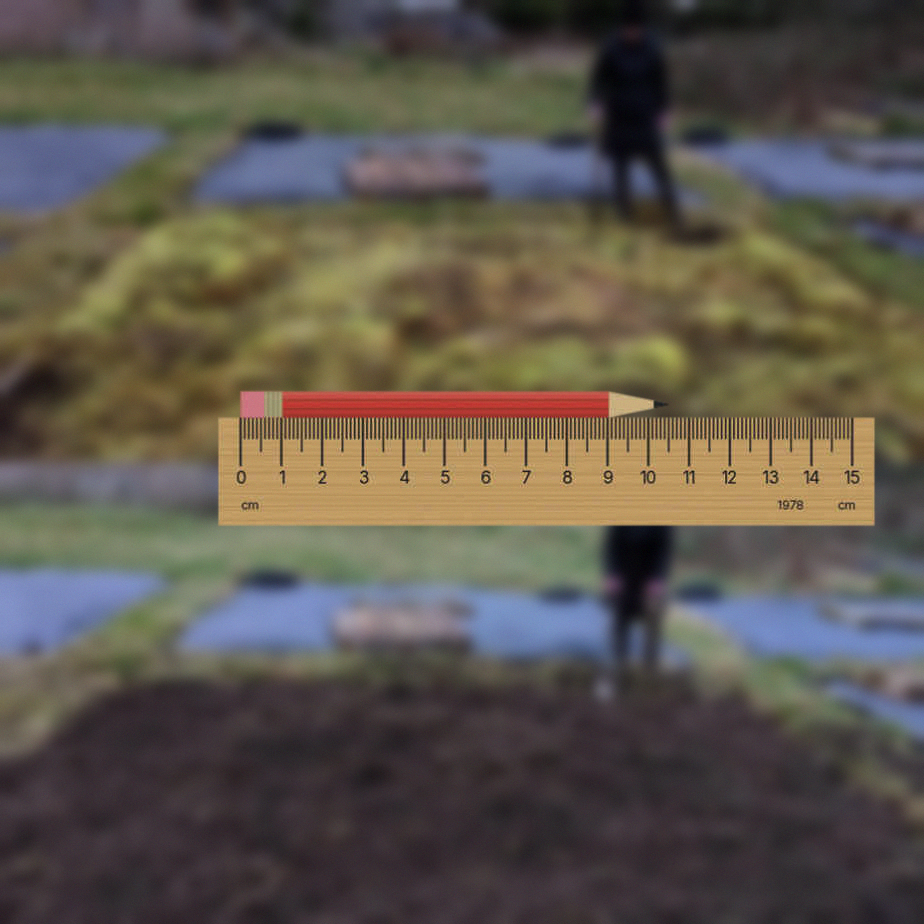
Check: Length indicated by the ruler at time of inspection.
10.5 cm
